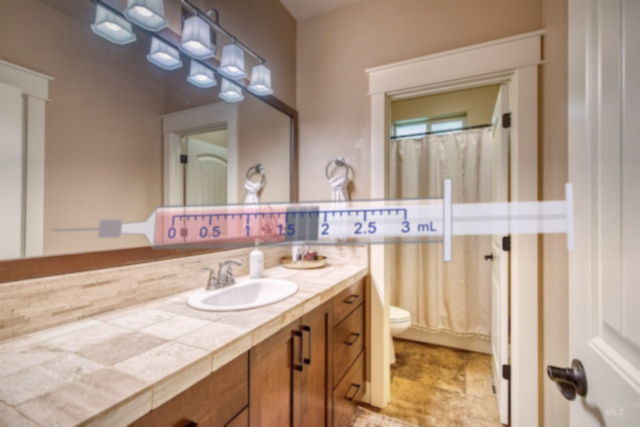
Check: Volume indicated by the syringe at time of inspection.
1.5 mL
